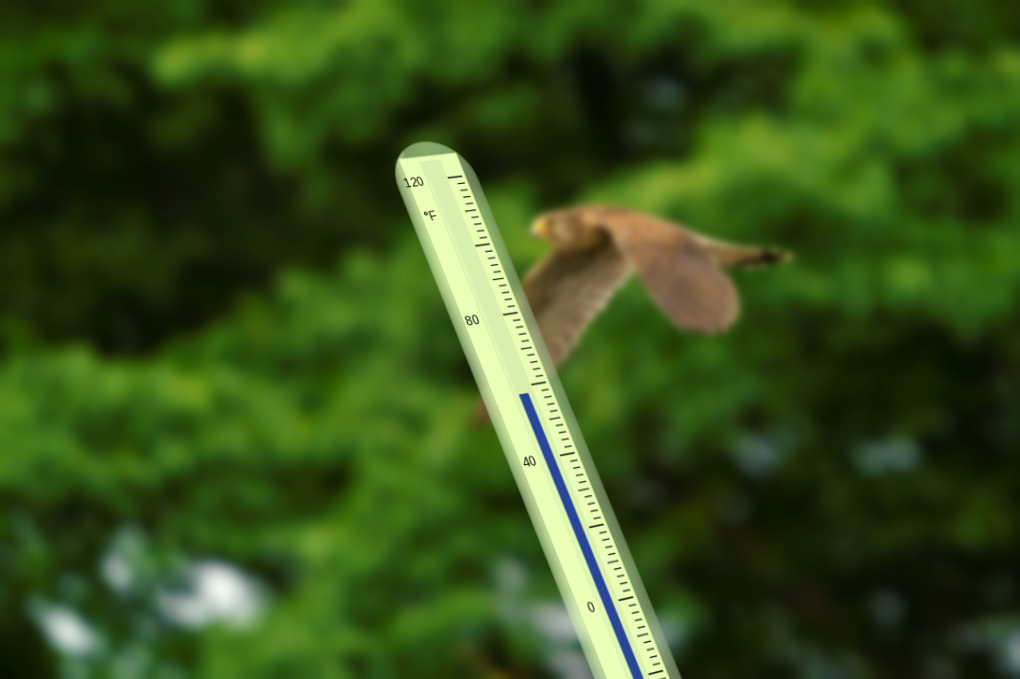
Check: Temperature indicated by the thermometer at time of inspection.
58 °F
